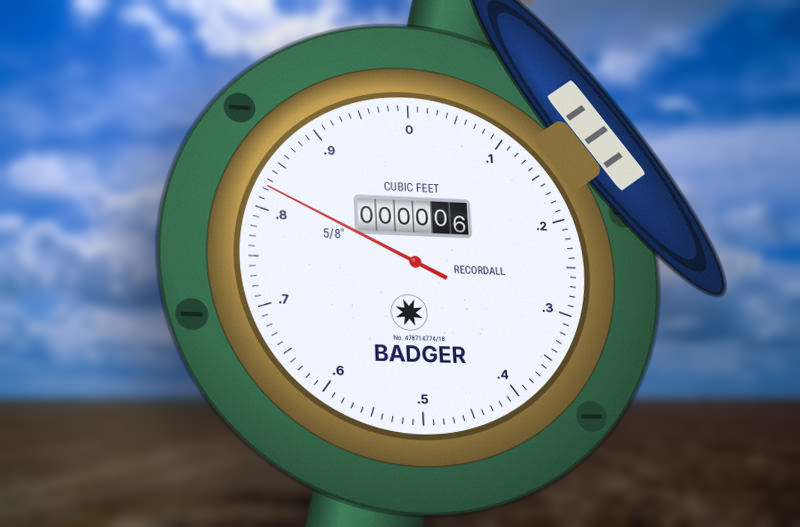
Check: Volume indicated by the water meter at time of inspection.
5.82 ft³
